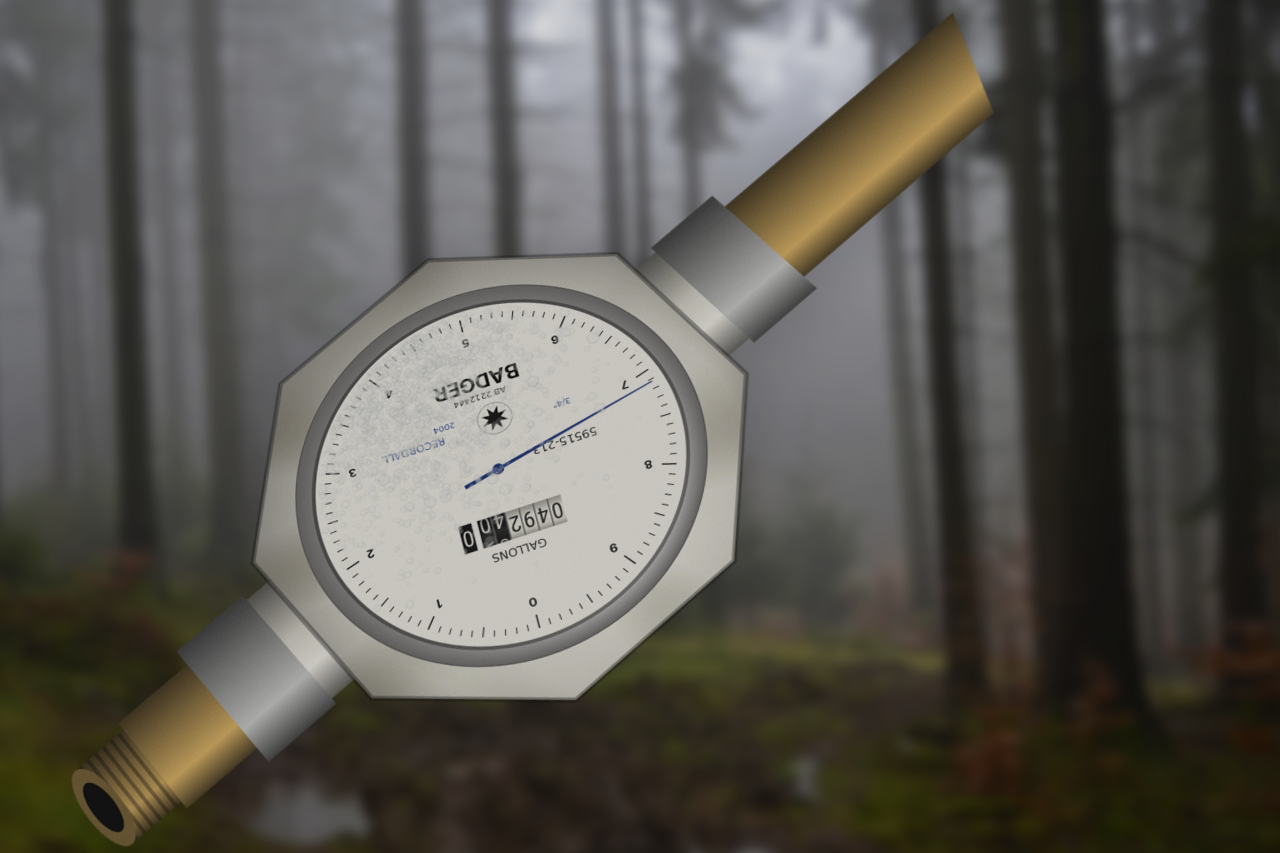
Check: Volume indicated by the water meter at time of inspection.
492397.1 gal
